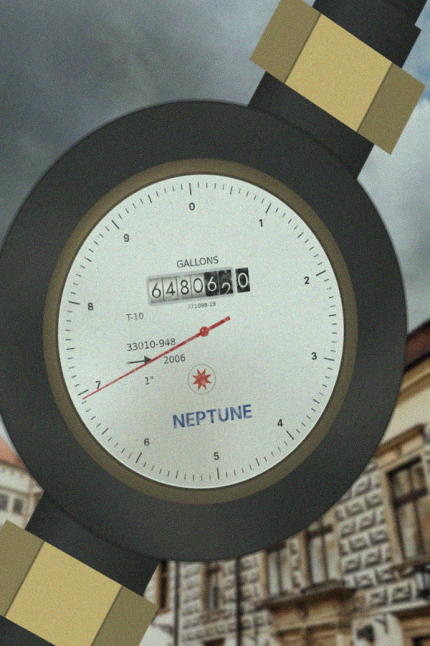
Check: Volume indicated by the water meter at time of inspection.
6480616.9 gal
